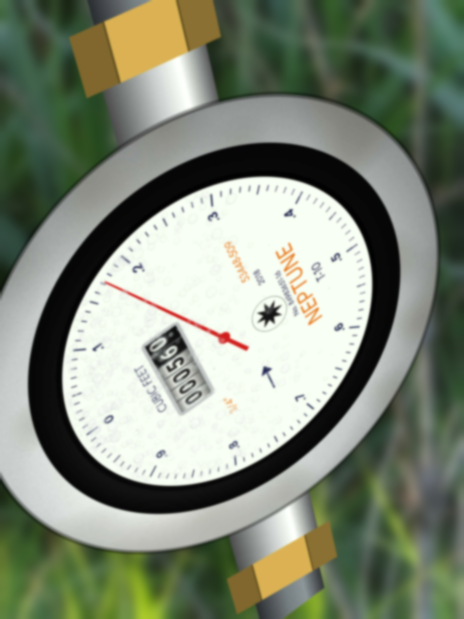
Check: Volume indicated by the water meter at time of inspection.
560.17 ft³
